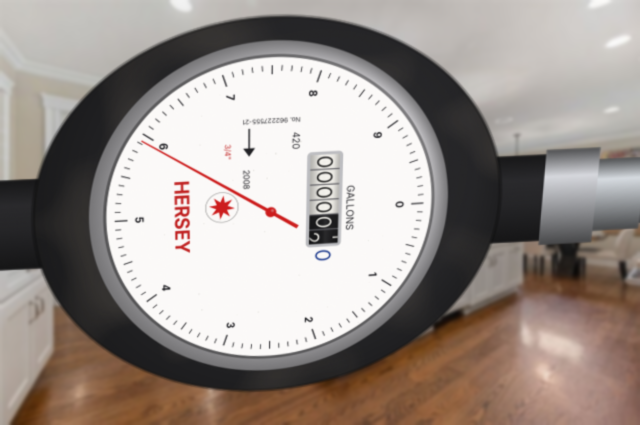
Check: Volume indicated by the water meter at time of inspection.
15.9 gal
